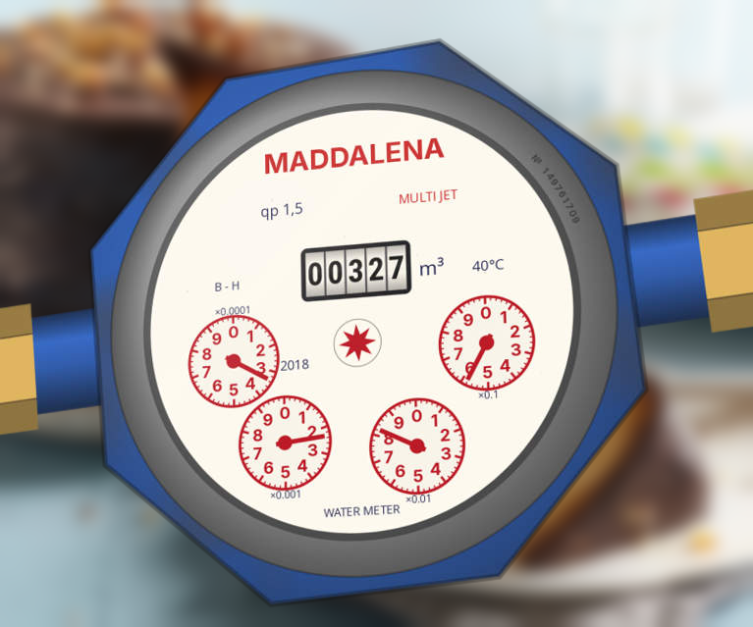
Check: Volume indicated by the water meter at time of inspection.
327.5823 m³
